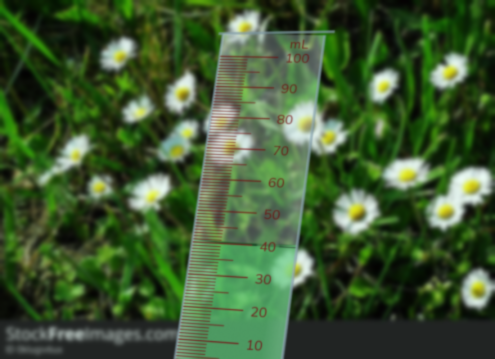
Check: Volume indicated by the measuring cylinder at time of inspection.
40 mL
